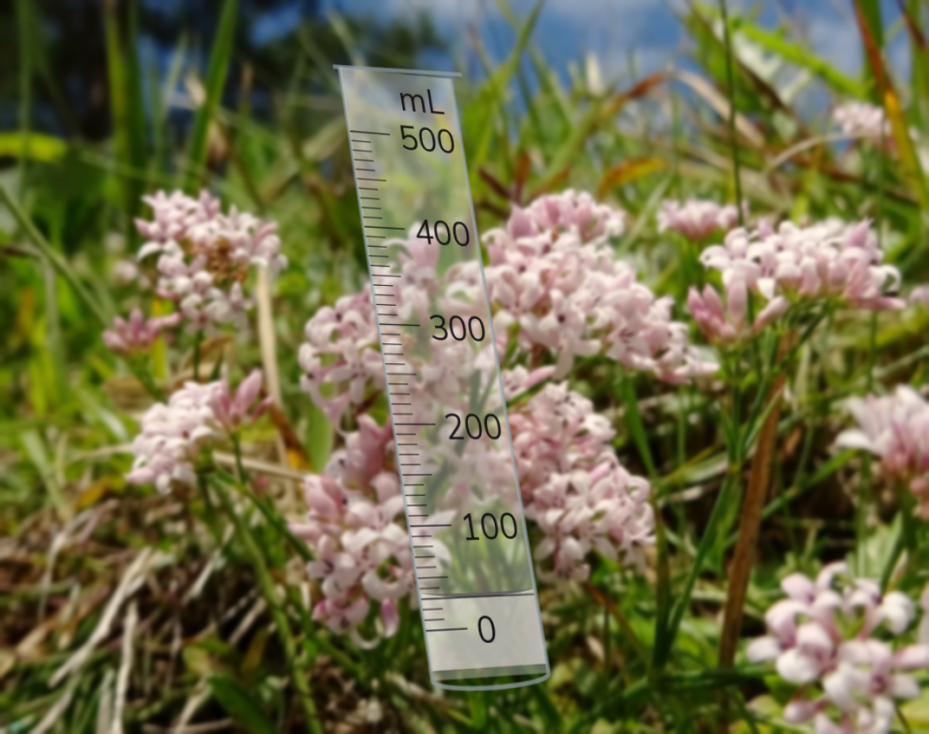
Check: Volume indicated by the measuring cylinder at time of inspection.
30 mL
